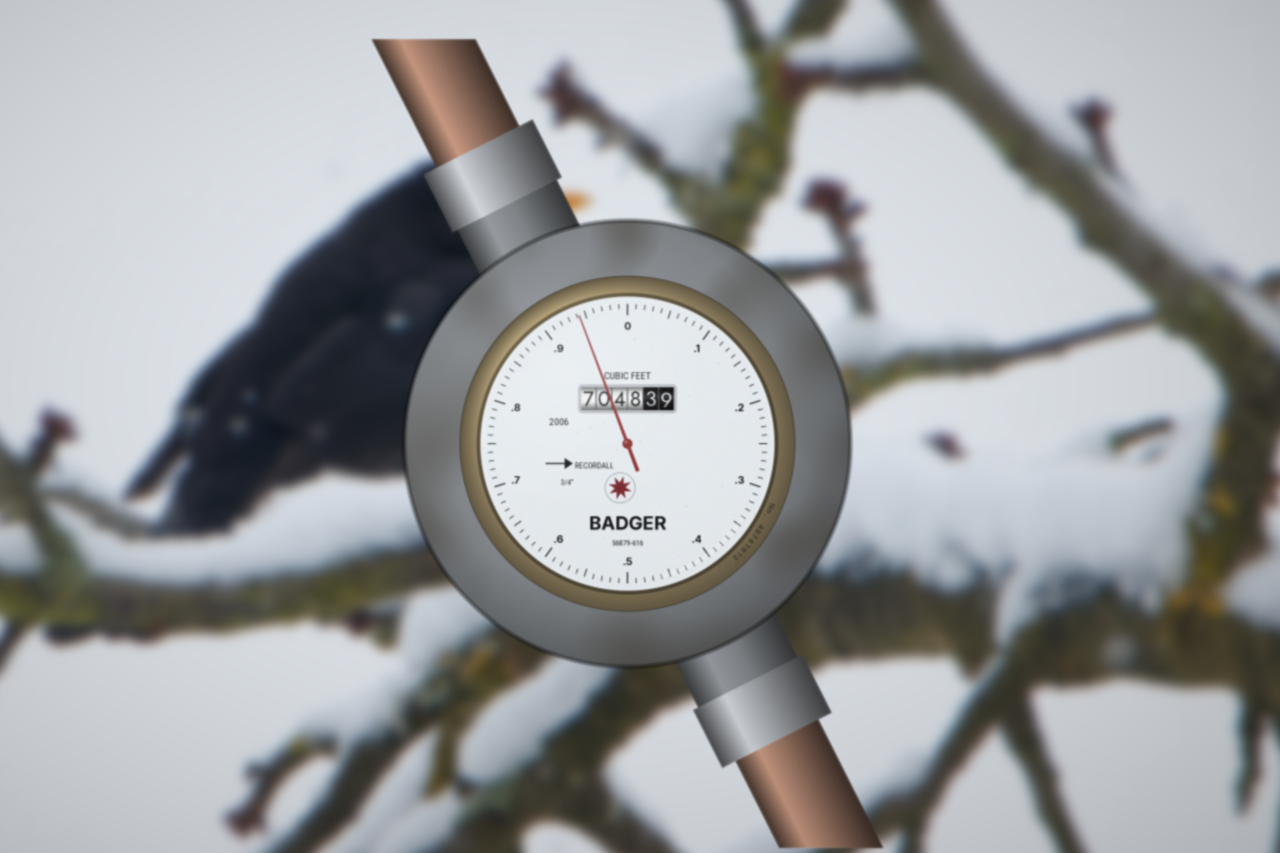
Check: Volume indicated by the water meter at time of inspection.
704838.94 ft³
